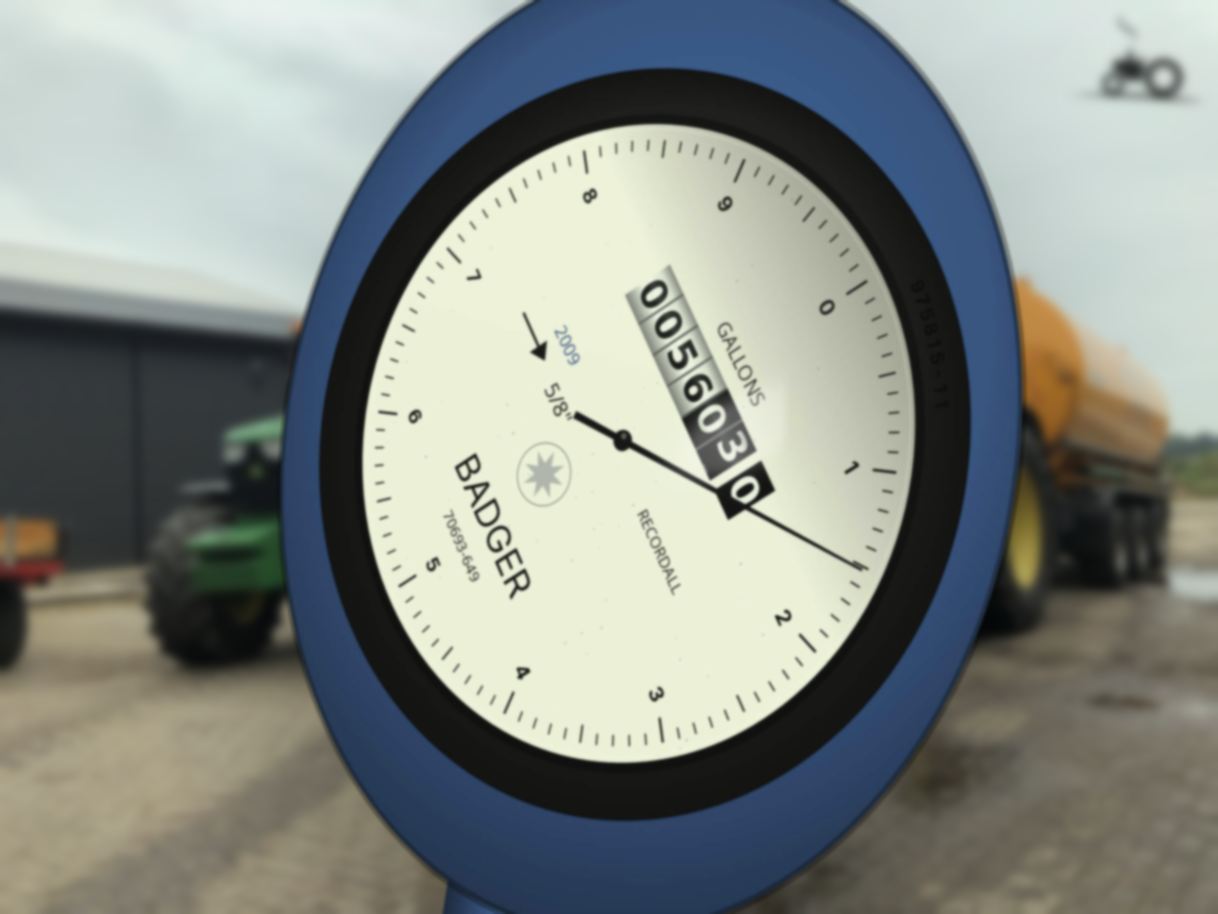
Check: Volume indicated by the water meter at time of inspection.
56031.5 gal
